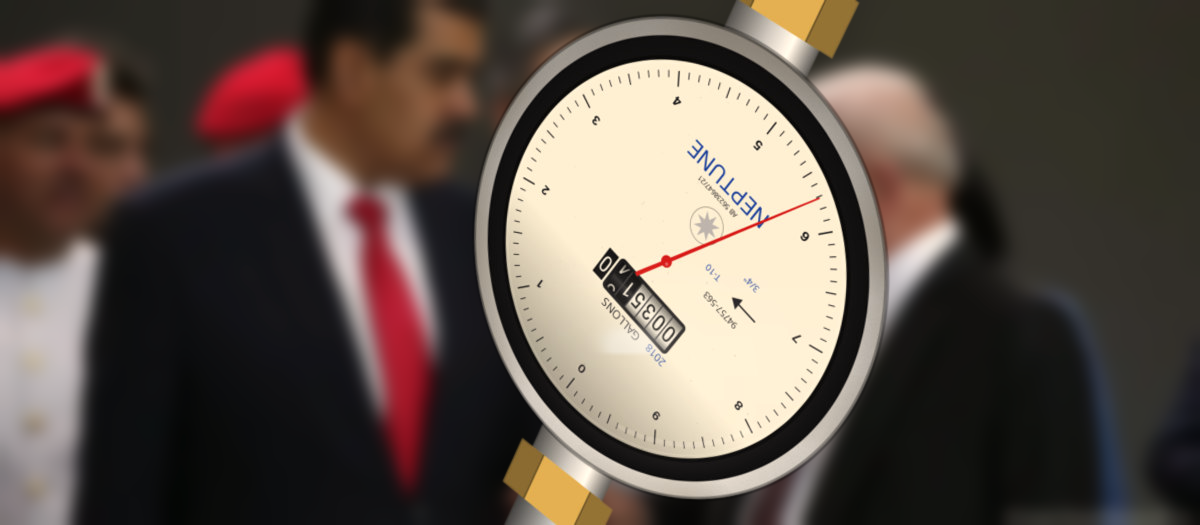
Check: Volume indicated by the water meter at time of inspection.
35135.7 gal
